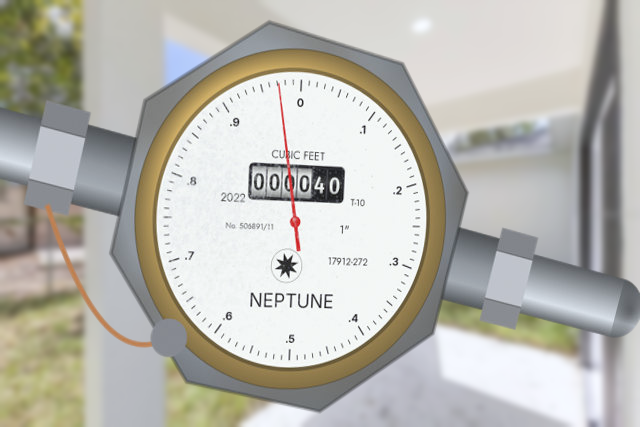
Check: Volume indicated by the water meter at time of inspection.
39.97 ft³
